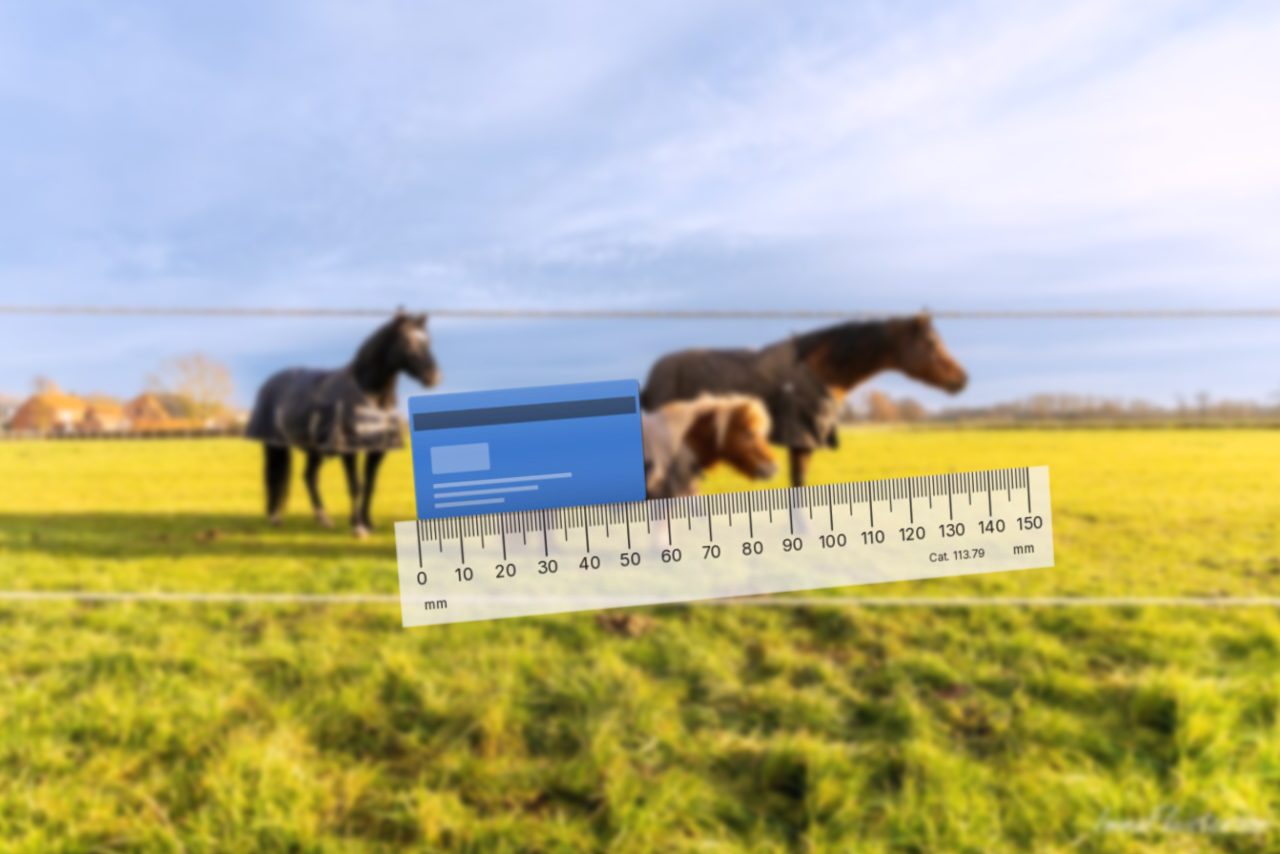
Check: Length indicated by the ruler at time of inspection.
55 mm
